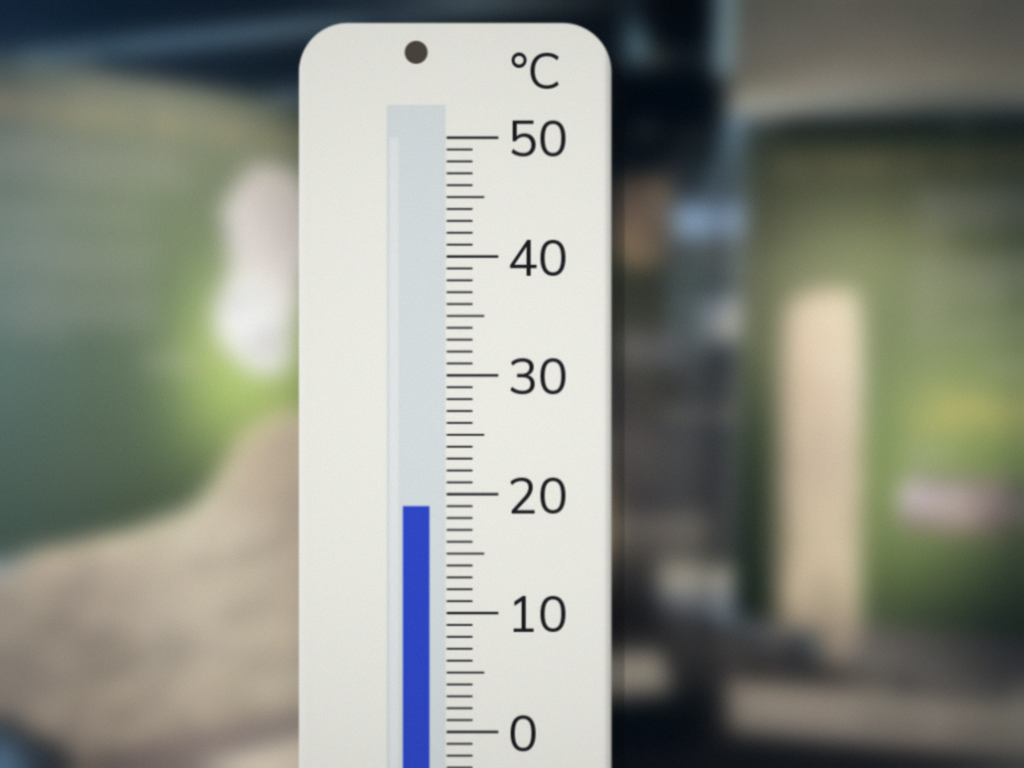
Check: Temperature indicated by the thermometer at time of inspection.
19 °C
